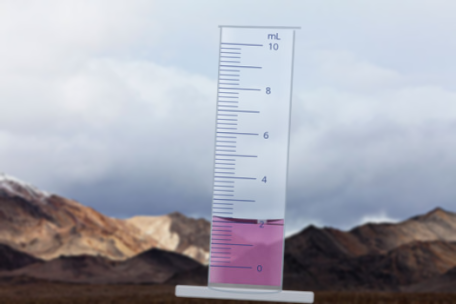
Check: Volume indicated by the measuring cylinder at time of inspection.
2 mL
